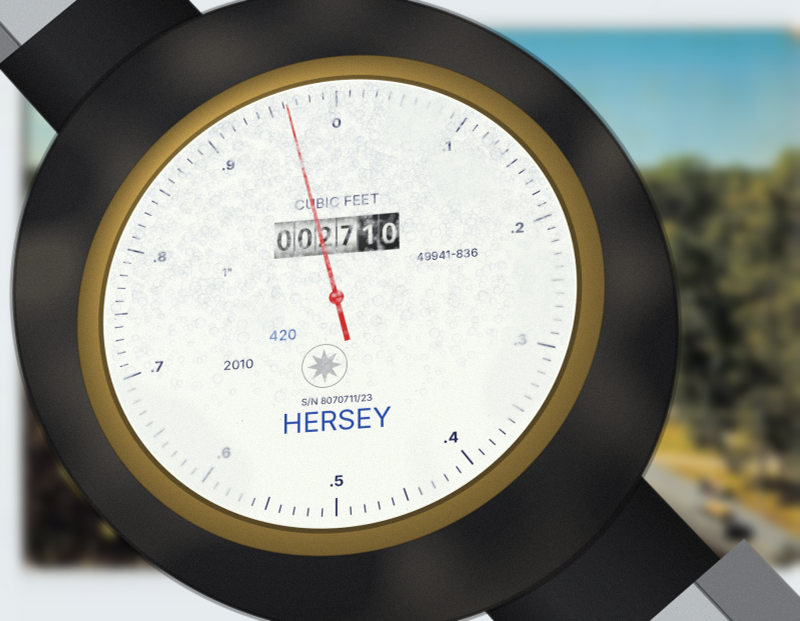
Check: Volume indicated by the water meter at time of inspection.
2709.96 ft³
